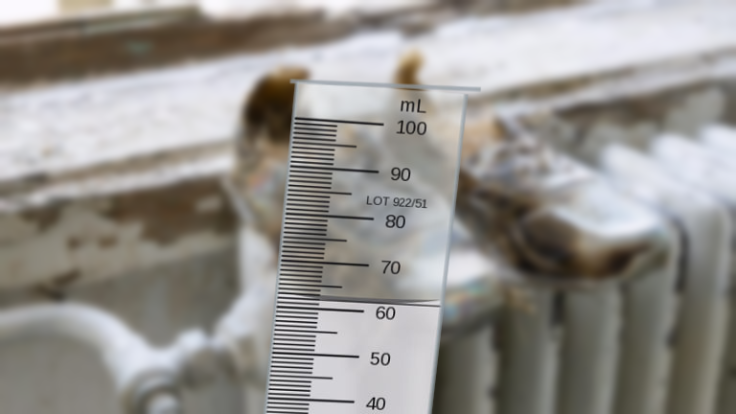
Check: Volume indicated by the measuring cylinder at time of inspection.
62 mL
